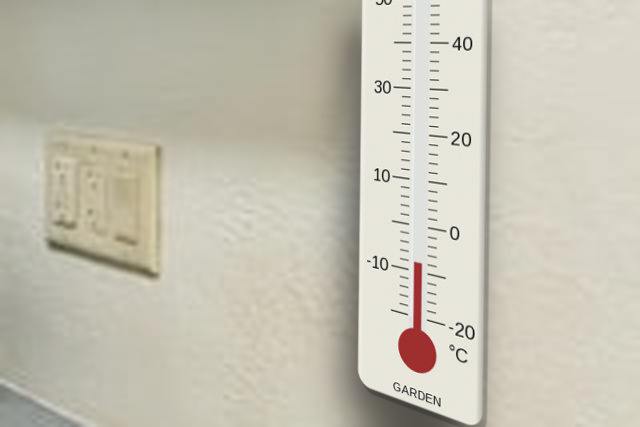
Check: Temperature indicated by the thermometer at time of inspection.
-8 °C
